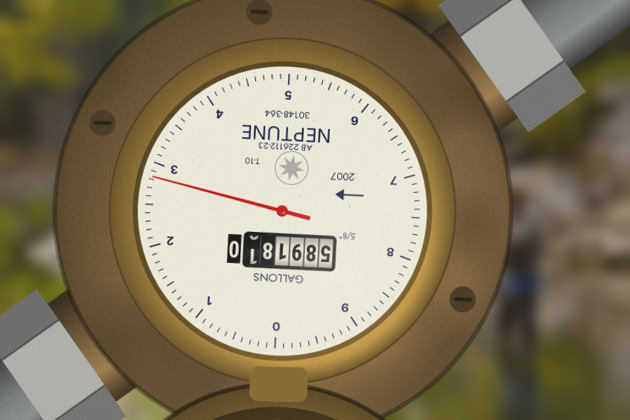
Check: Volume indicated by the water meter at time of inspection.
5891812.8 gal
